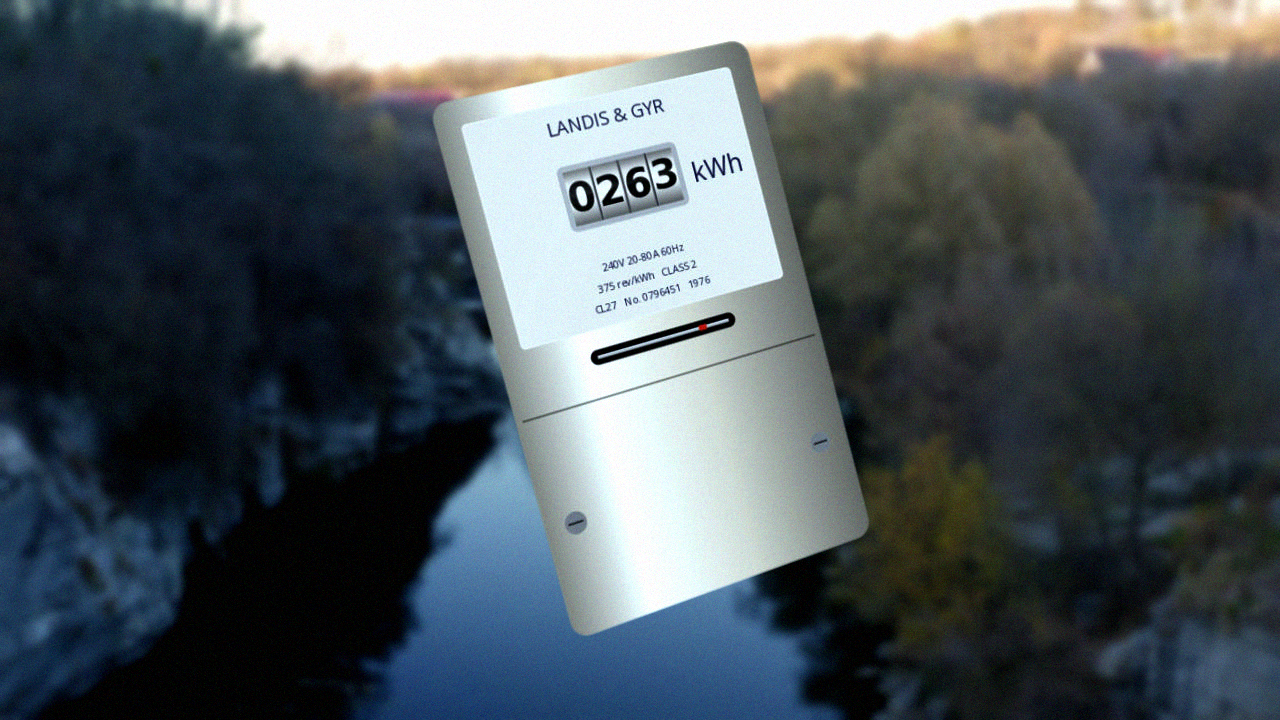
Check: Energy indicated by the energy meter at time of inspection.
263 kWh
